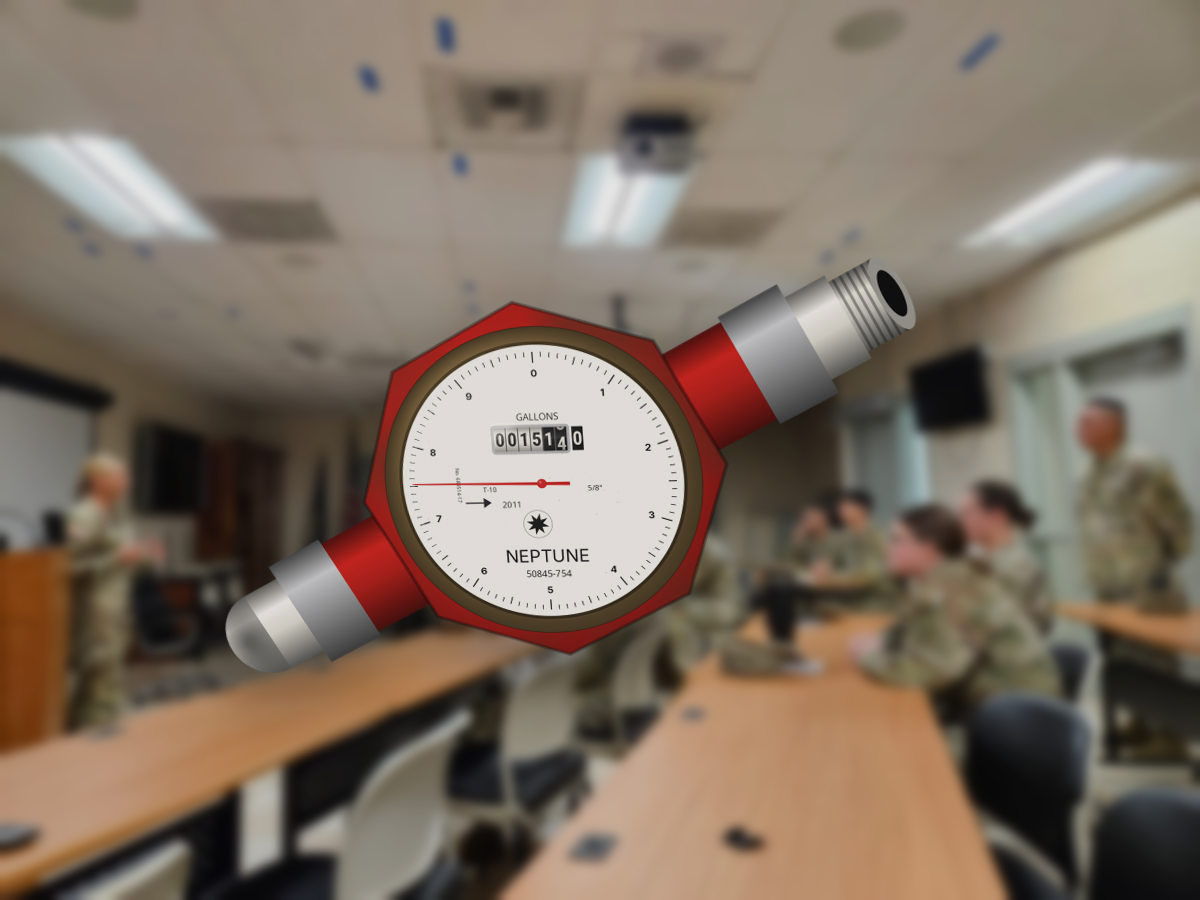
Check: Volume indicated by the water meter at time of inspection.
15137.5 gal
